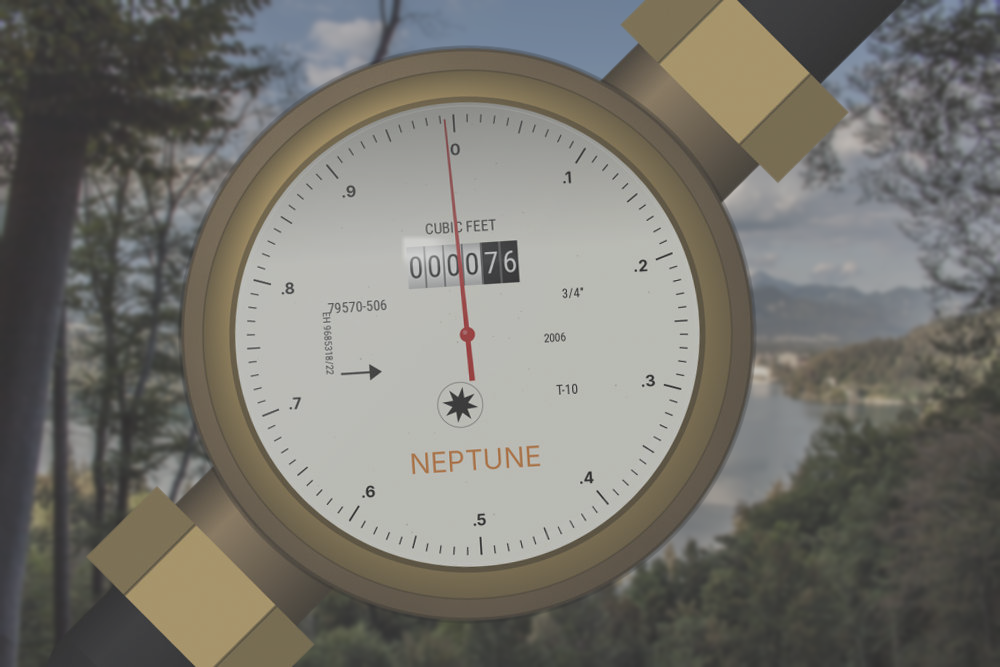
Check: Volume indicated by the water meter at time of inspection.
75.99 ft³
